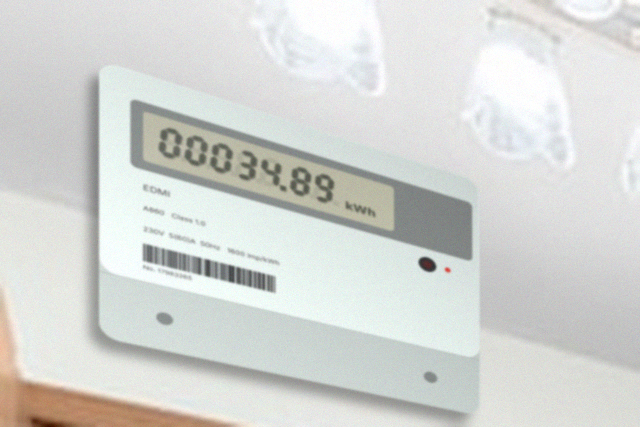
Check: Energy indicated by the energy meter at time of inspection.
34.89 kWh
